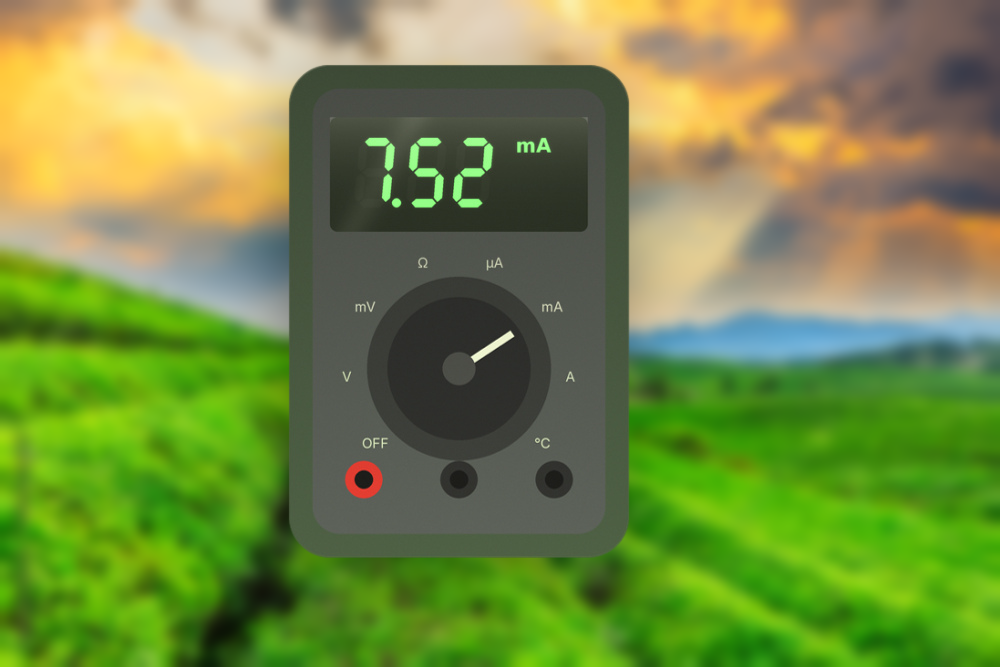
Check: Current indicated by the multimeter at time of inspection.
7.52 mA
